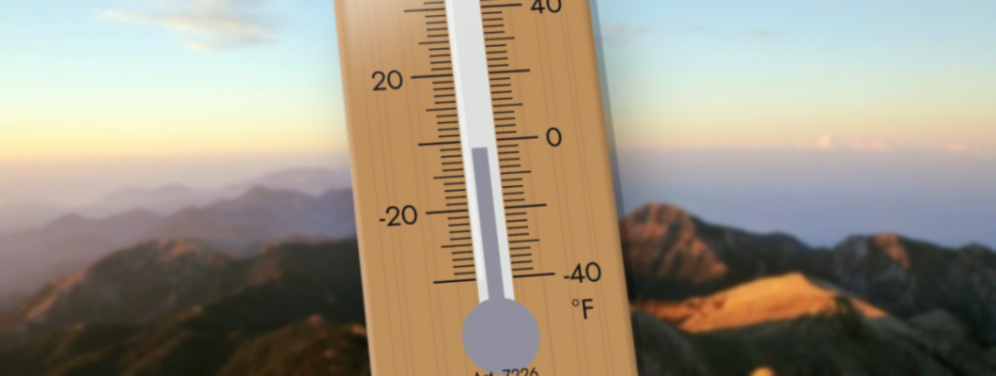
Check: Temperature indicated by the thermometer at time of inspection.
-2 °F
